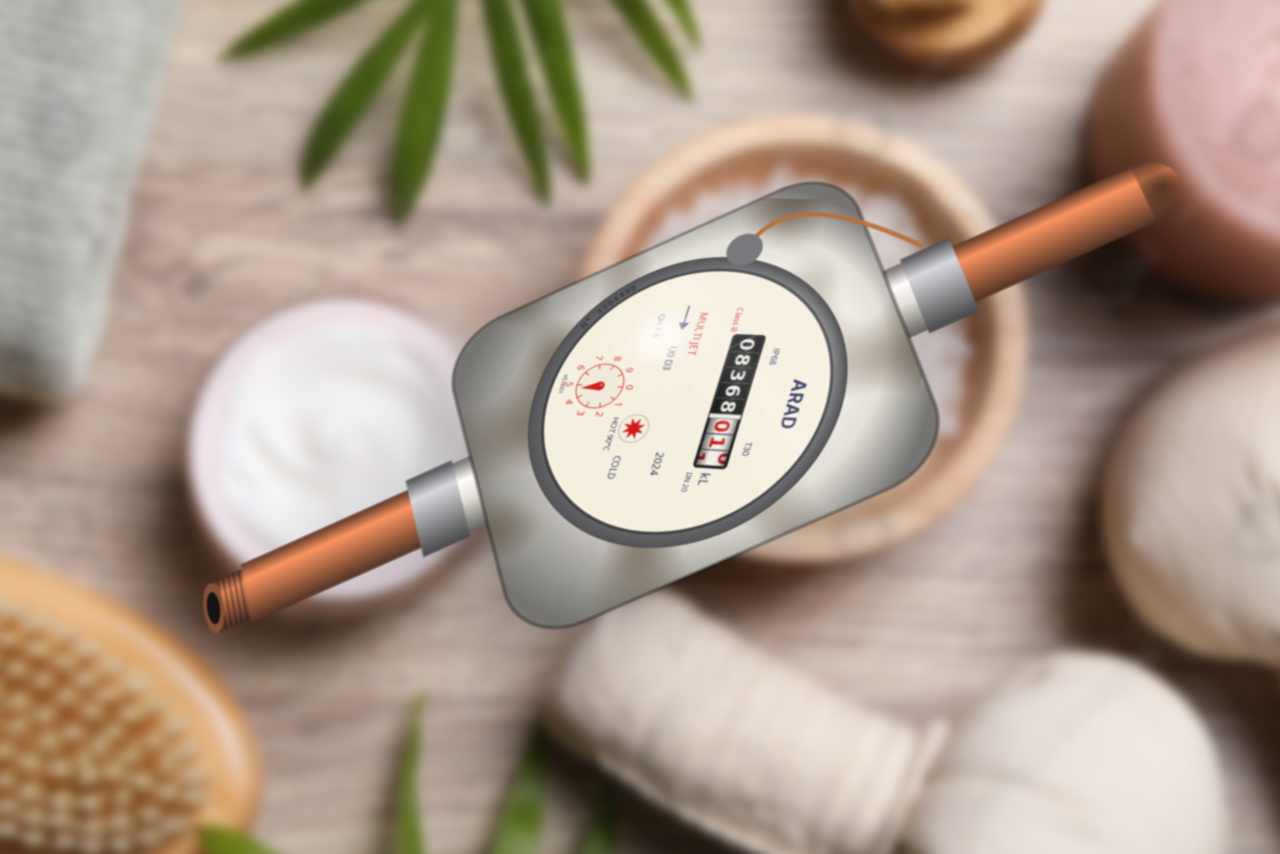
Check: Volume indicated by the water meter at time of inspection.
8368.0104 kL
